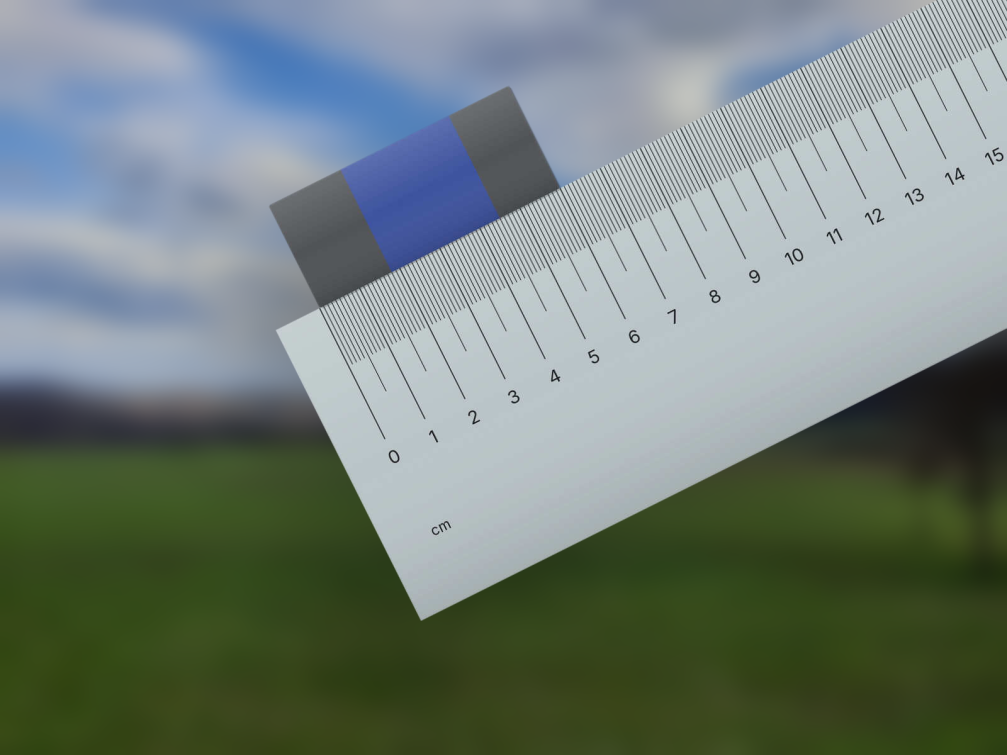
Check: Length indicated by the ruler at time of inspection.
6 cm
